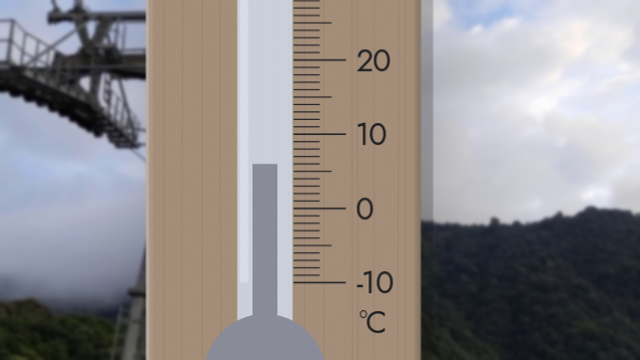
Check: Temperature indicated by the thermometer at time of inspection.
6 °C
